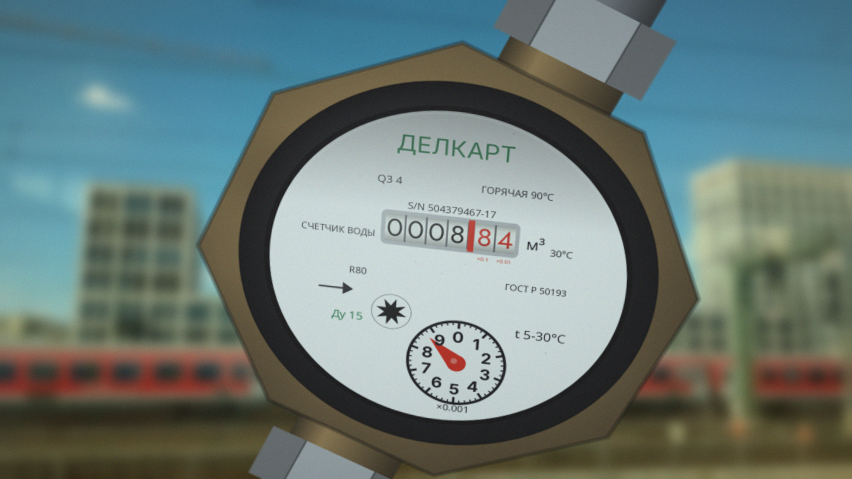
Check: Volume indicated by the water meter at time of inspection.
8.848 m³
